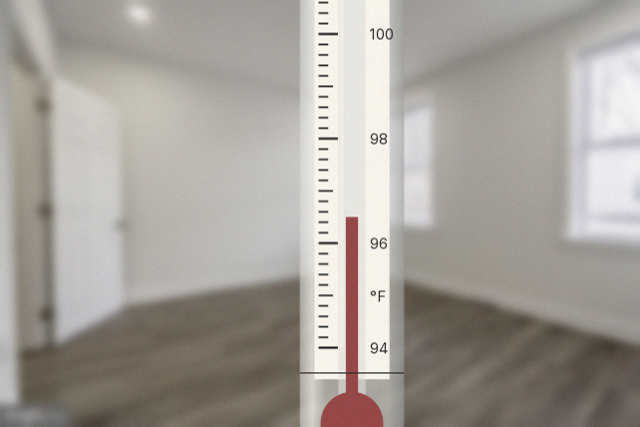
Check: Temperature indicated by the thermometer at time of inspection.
96.5 °F
